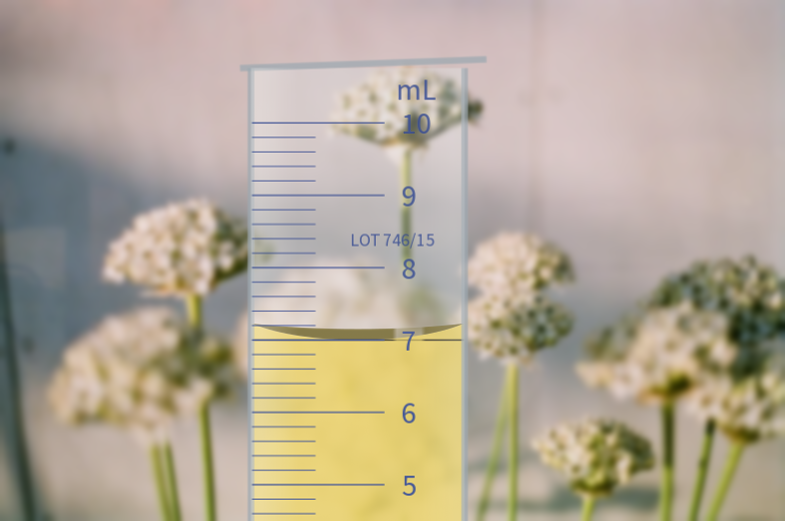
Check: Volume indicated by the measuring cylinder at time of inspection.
7 mL
